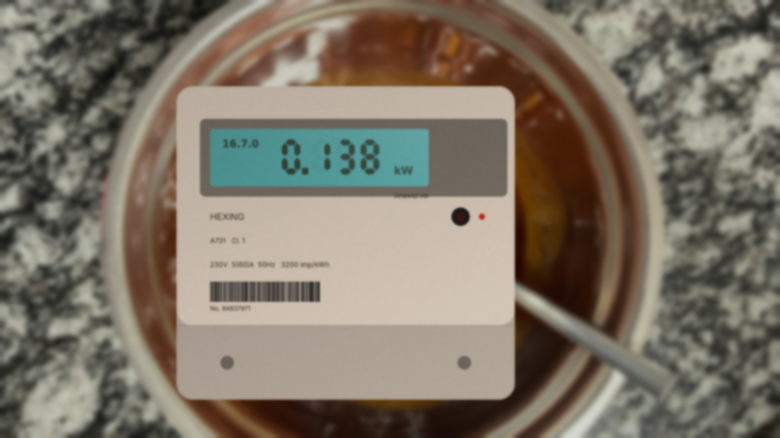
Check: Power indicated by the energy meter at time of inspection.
0.138 kW
